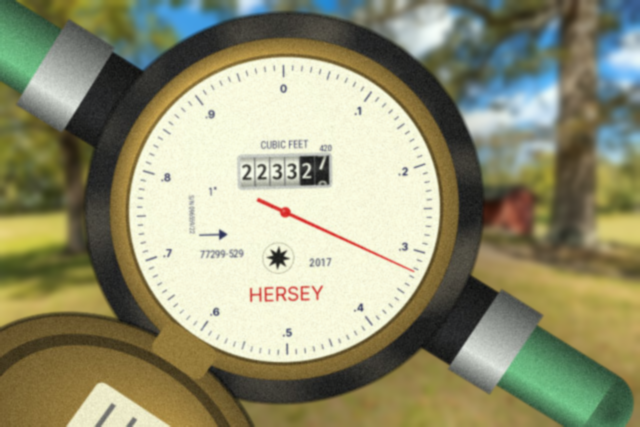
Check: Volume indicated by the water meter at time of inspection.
223327.32 ft³
